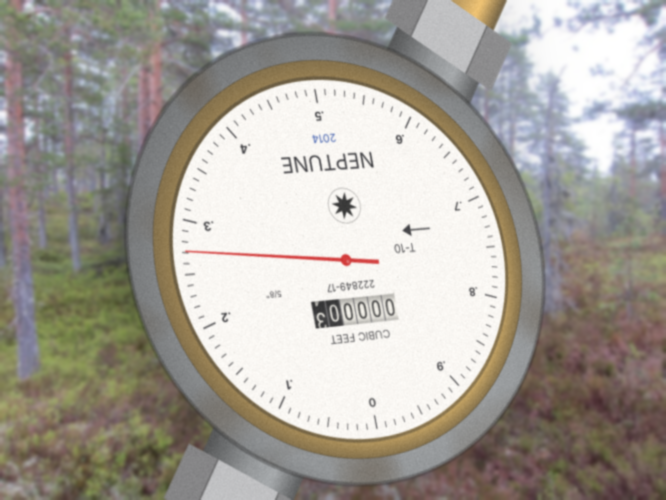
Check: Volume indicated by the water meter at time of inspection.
3.27 ft³
